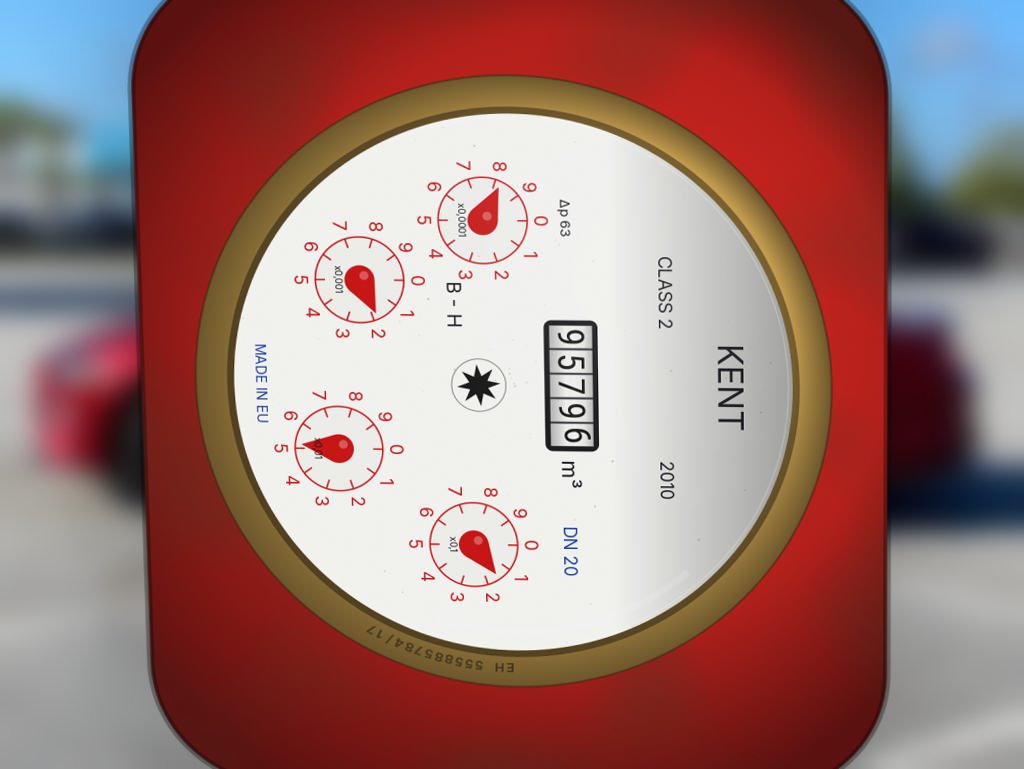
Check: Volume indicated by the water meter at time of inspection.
95796.1518 m³
